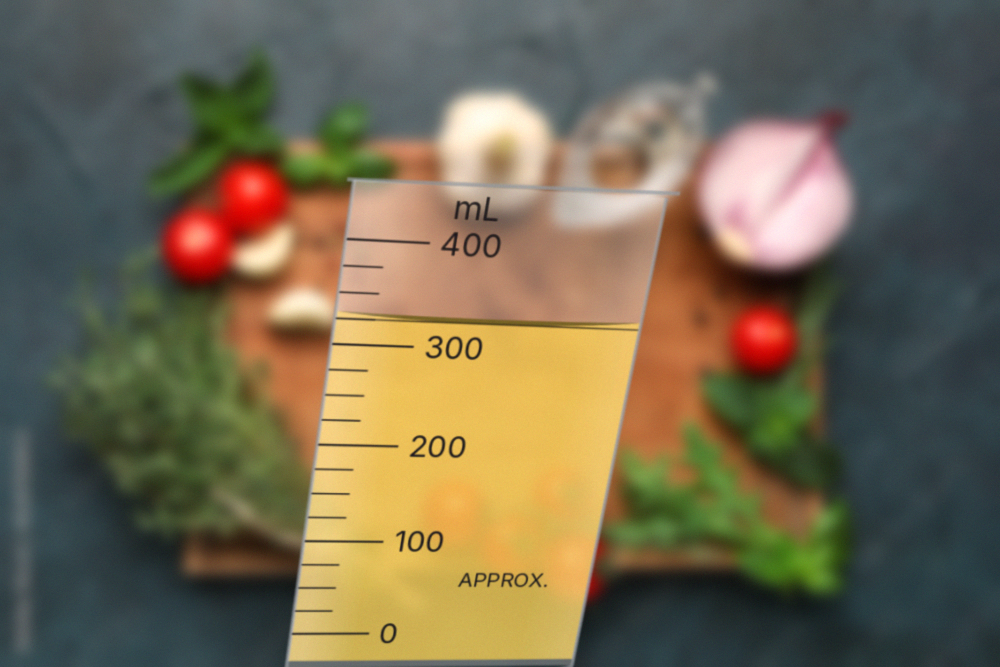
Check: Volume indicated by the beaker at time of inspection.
325 mL
